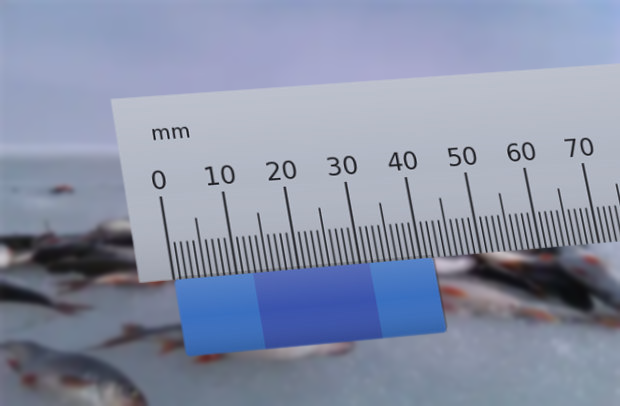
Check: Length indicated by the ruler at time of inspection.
42 mm
